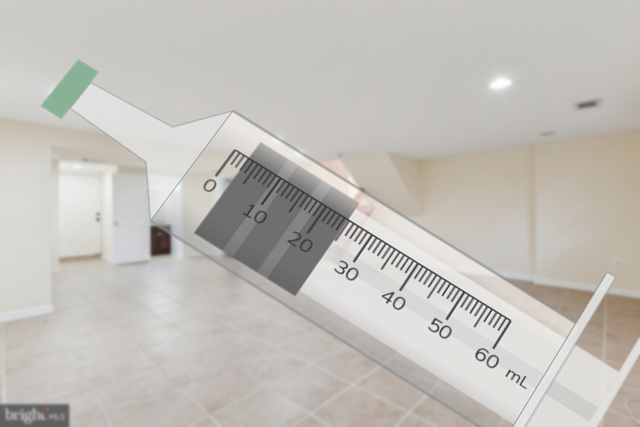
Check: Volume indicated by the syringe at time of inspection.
3 mL
